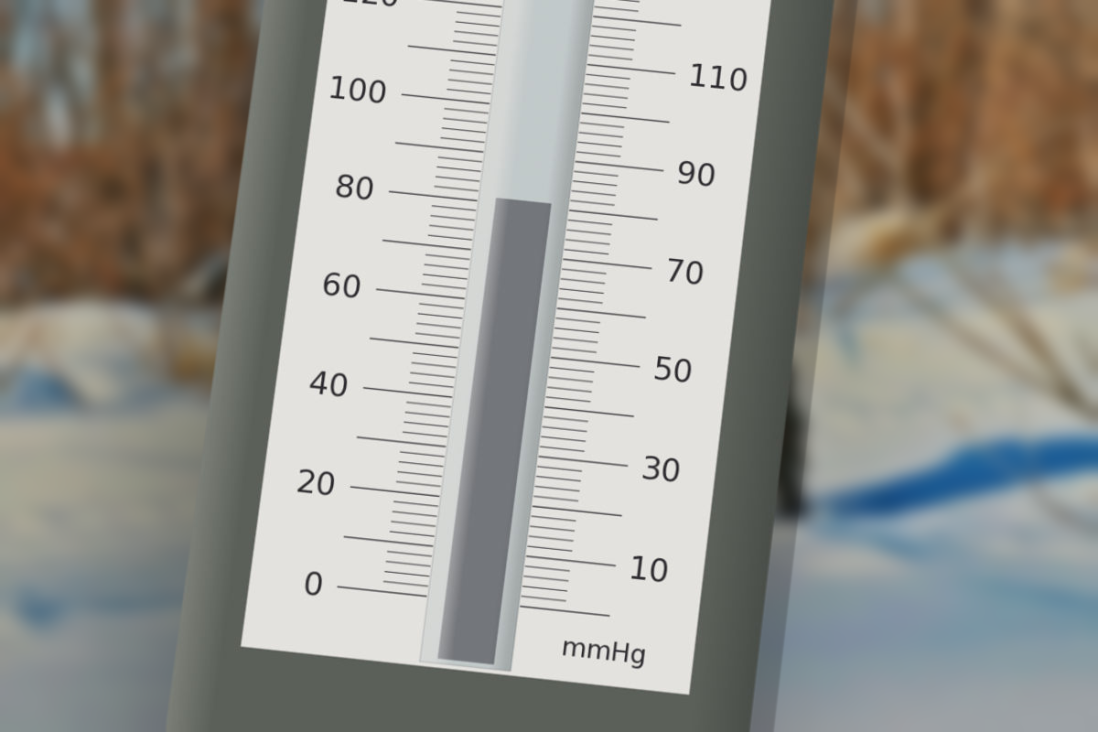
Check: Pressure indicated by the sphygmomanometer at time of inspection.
81 mmHg
